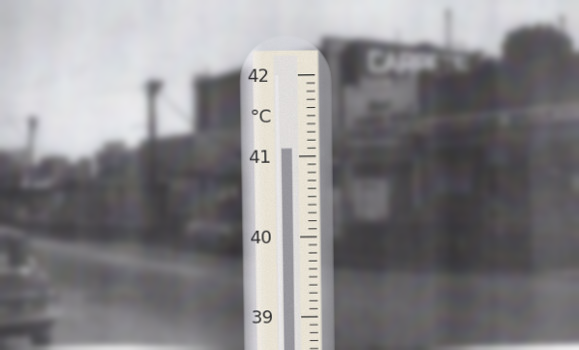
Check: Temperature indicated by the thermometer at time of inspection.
41.1 °C
